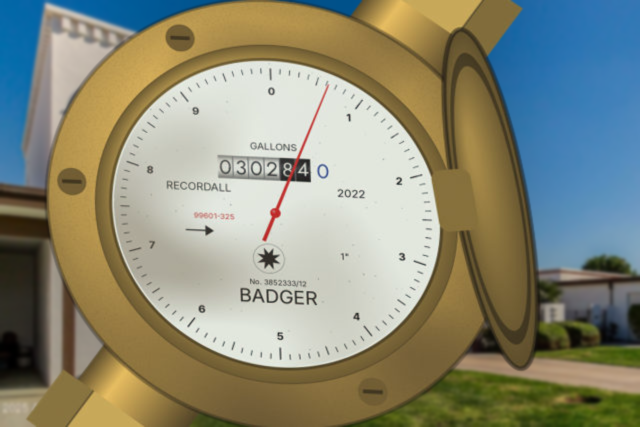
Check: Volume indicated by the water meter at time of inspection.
302840.6 gal
